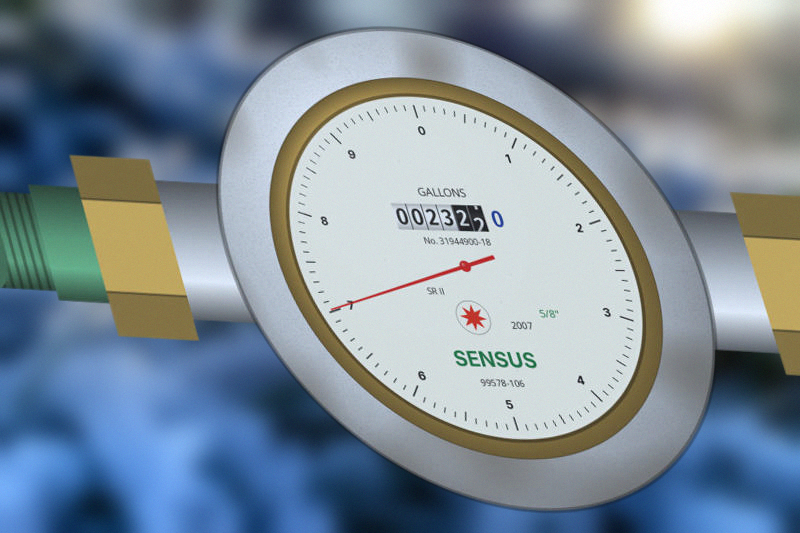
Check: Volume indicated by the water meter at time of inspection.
23217.0 gal
